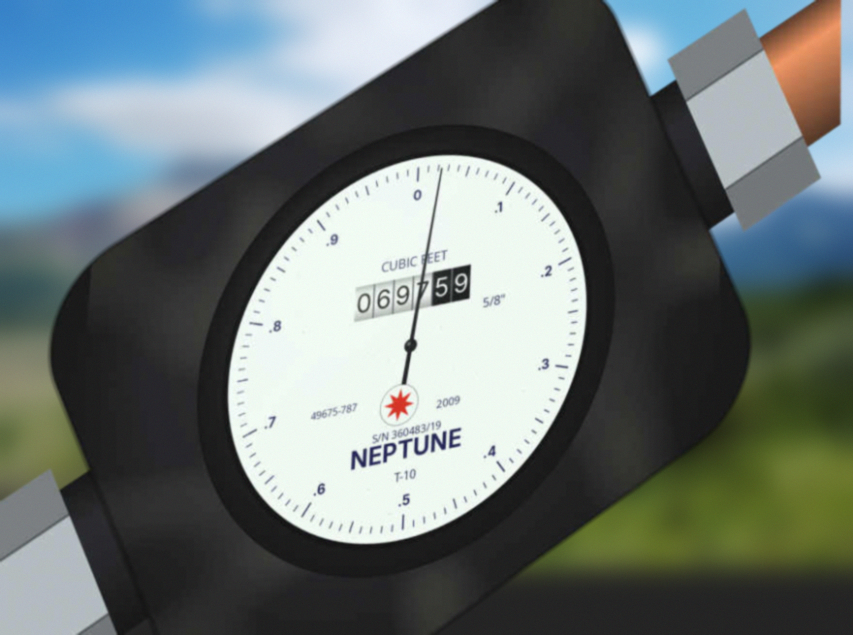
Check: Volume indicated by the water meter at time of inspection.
69759.02 ft³
